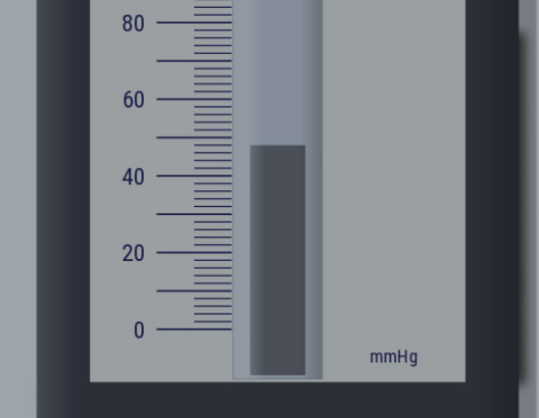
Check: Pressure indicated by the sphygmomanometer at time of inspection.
48 mmHg
